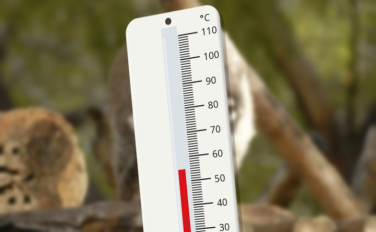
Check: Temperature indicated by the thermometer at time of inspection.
55 °C
